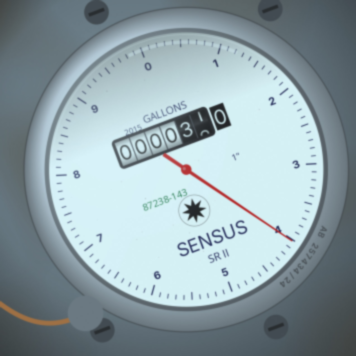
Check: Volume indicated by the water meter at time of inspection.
314.0 gal
